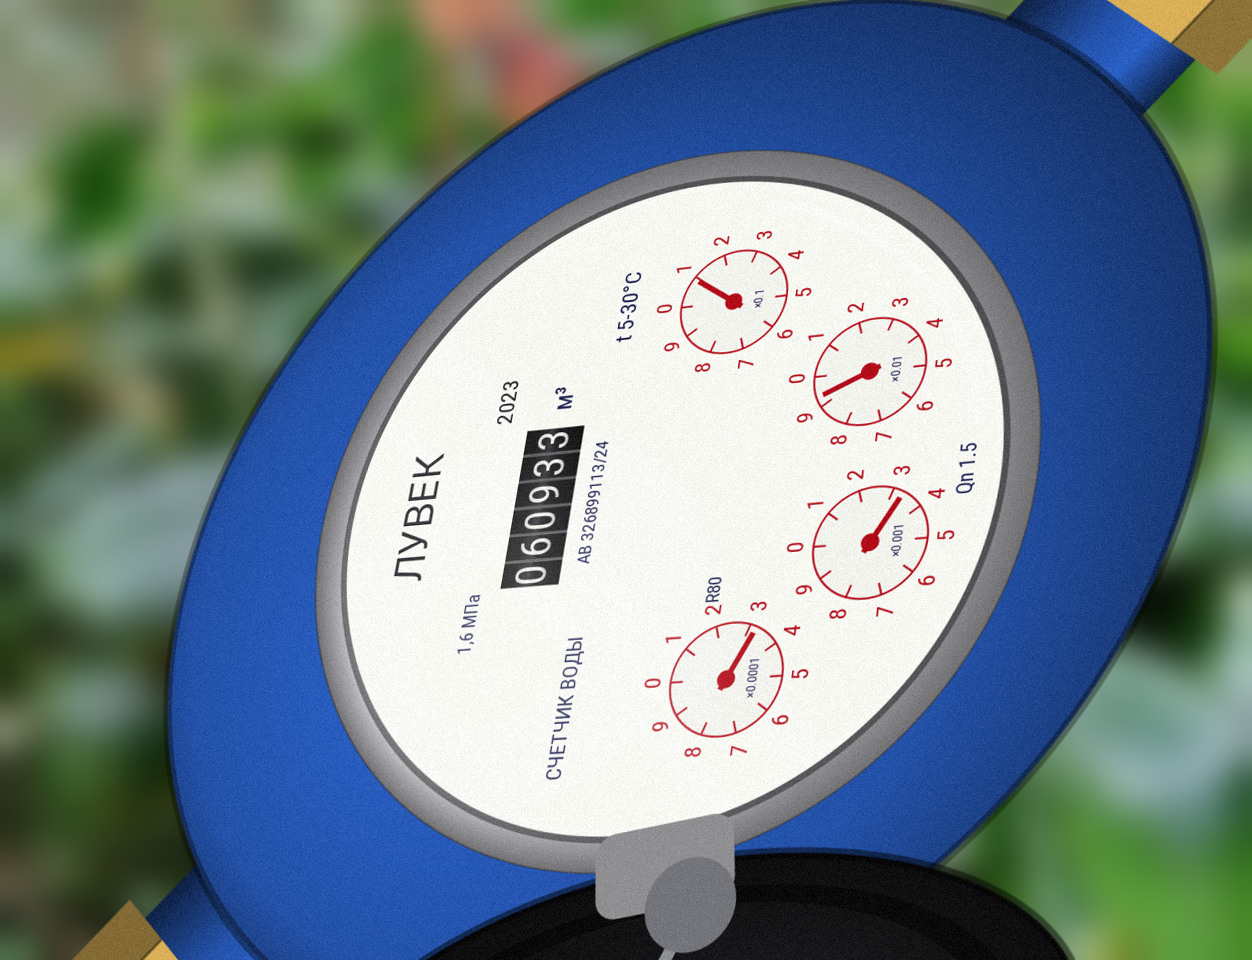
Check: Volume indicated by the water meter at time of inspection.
60933.0933 m³
